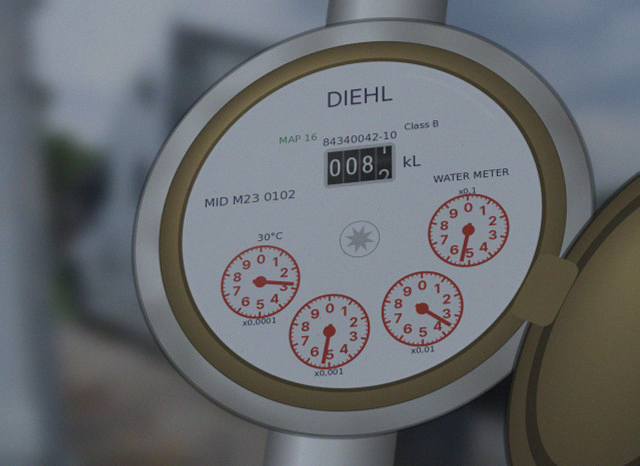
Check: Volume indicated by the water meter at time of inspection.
81.5352 kL
